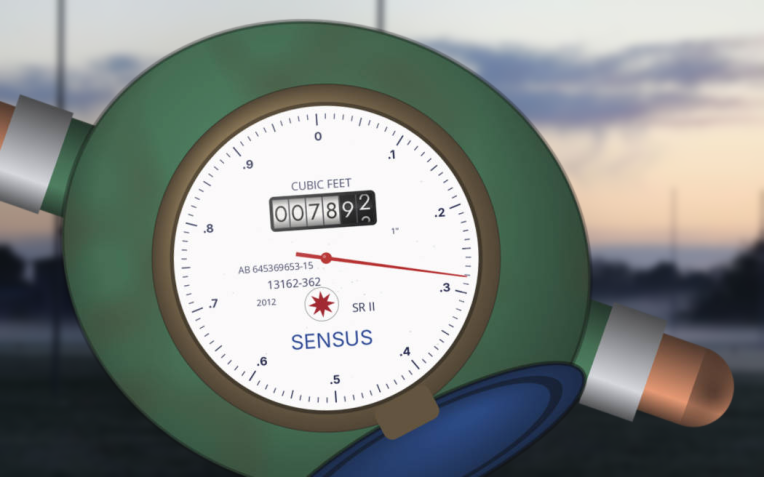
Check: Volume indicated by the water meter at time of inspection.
7892.28 ft³
